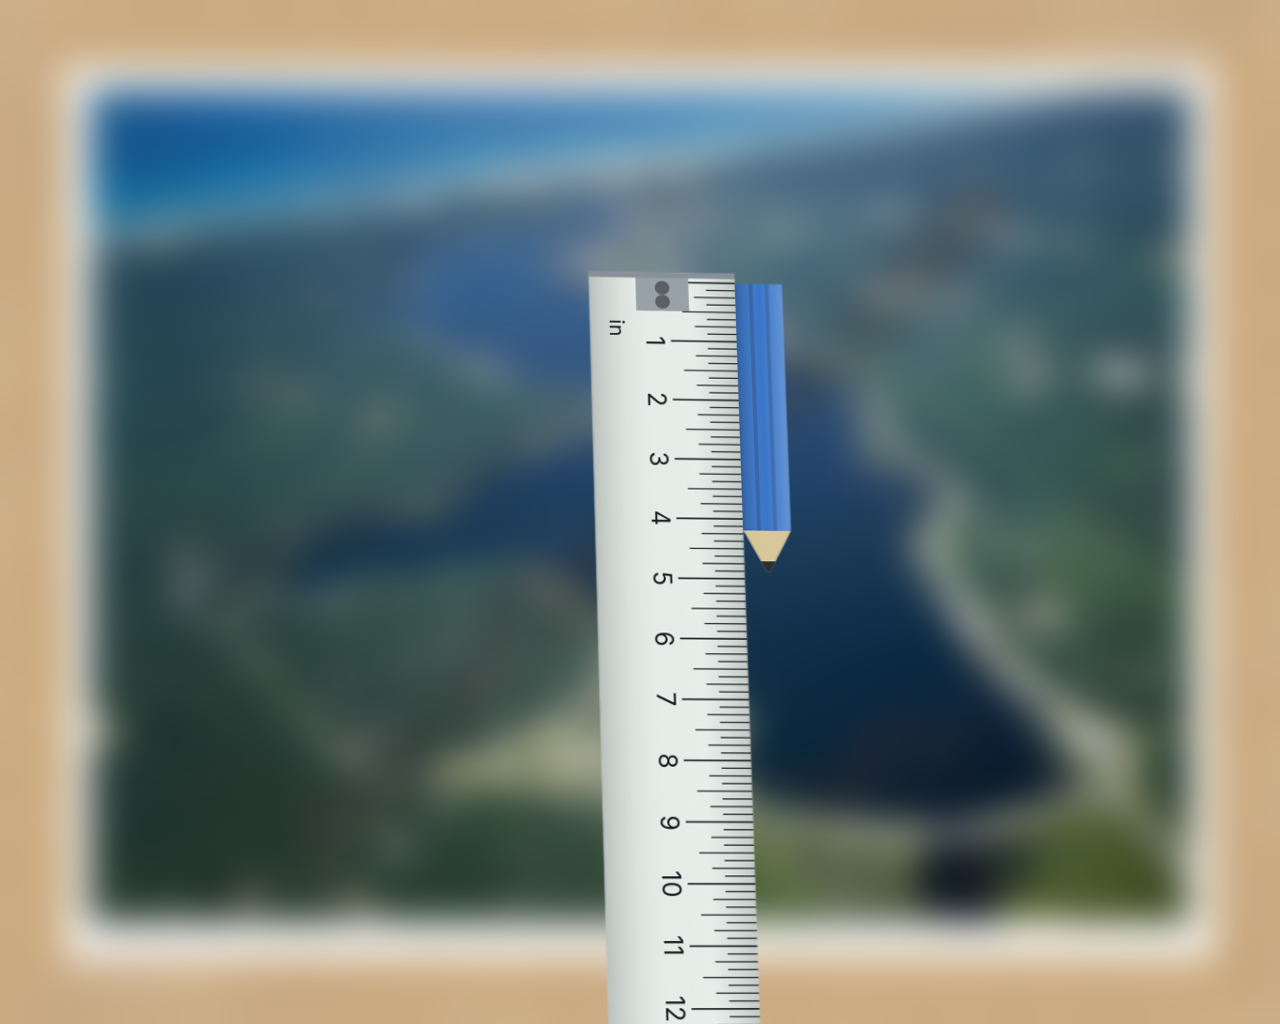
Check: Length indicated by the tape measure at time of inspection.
4.875 in
